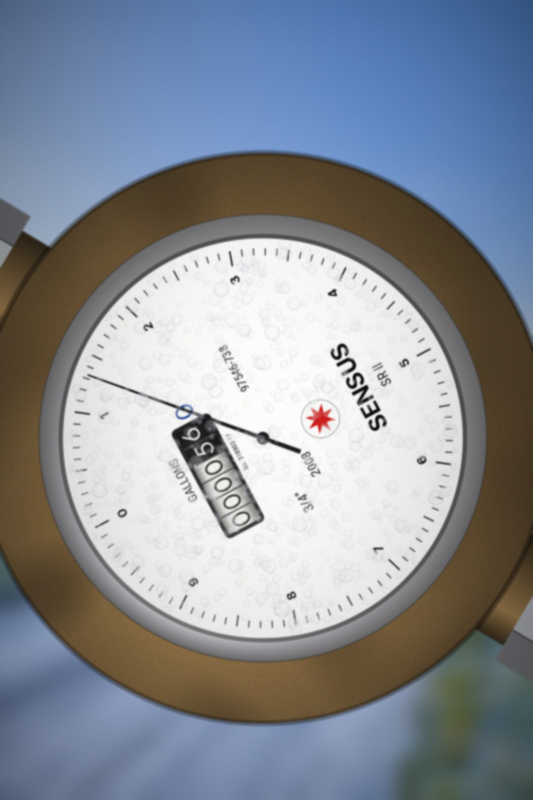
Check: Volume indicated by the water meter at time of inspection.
561.3 gal
